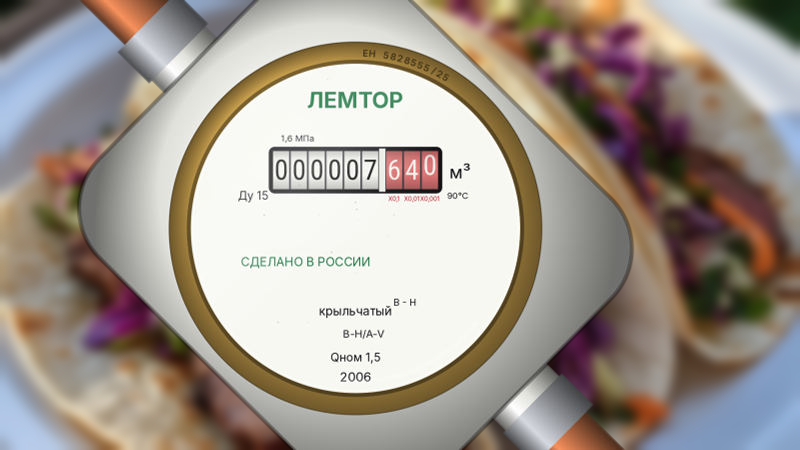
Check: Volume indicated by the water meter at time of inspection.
7.640 m³
